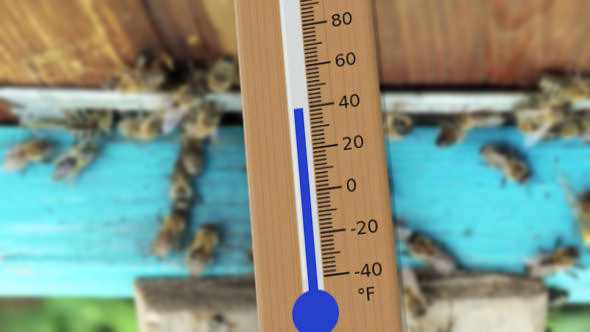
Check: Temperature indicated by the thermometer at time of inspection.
40 °F
